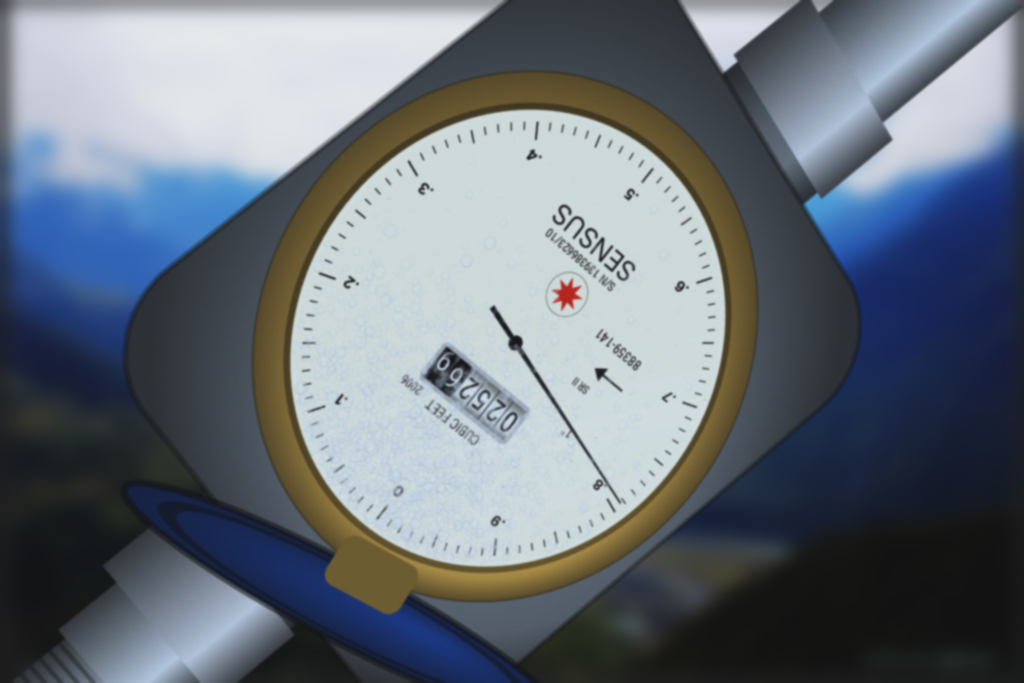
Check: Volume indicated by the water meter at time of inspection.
25268.79 ft³
